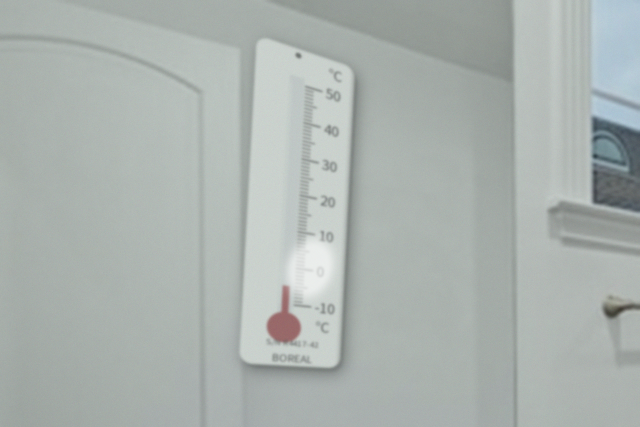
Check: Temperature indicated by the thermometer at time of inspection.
-5 °C
